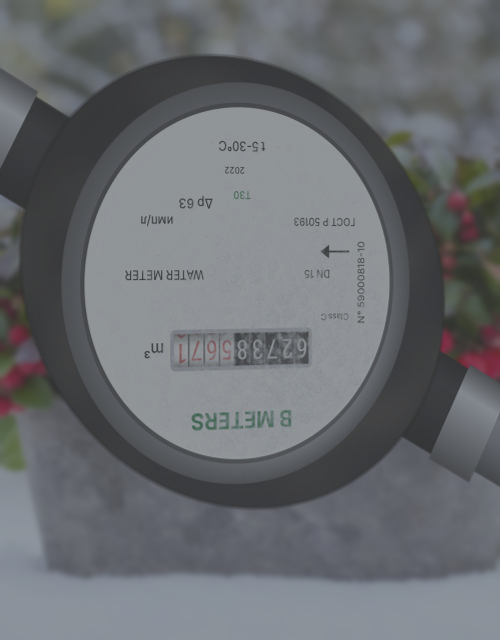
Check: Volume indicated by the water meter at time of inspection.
62738.5671 m³
